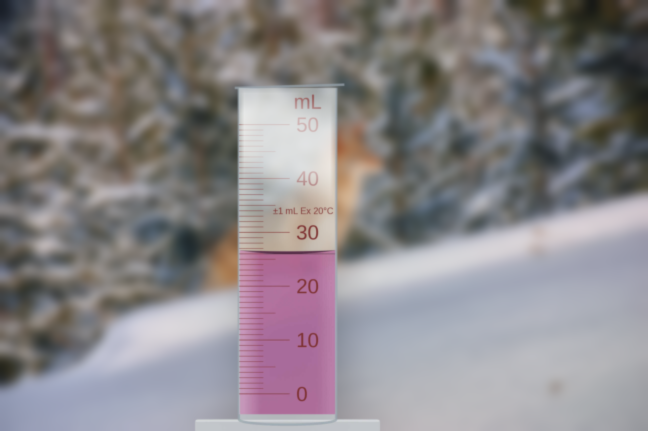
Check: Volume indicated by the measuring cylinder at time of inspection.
26 mL
